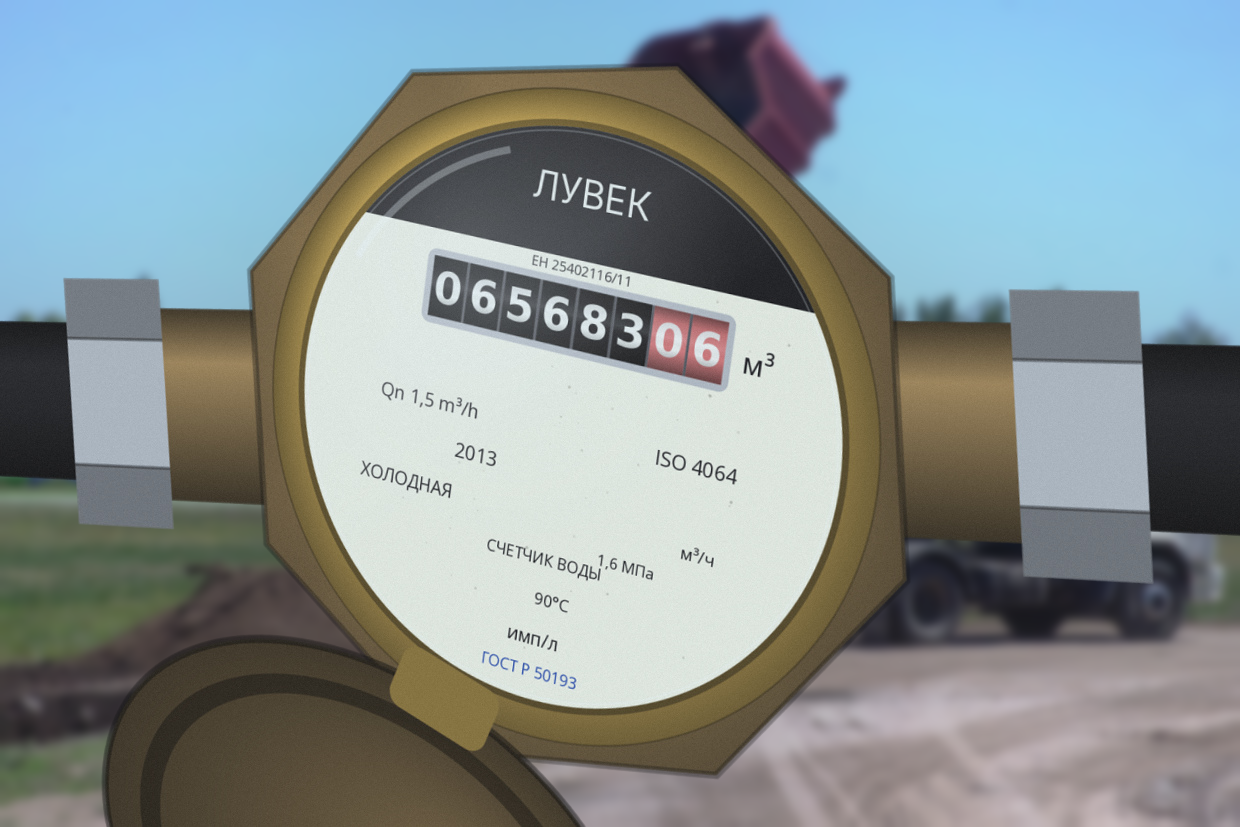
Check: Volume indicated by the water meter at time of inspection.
65683.06 m³
